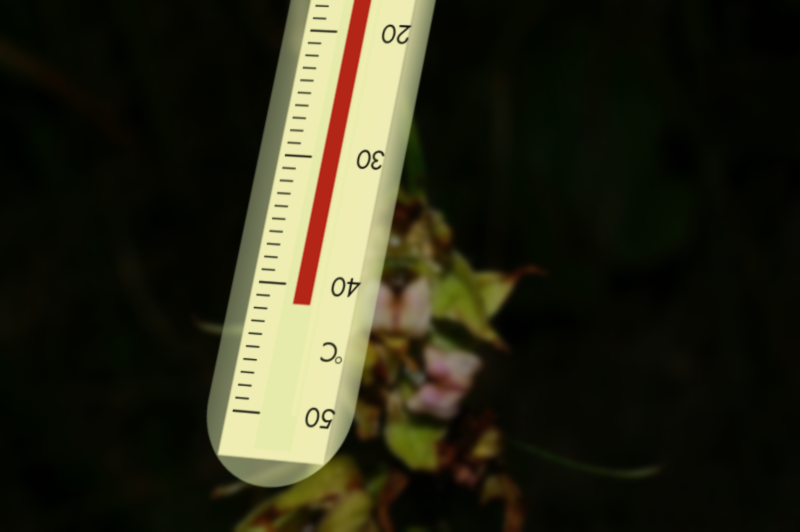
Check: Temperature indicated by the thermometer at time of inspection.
41.5 °C
